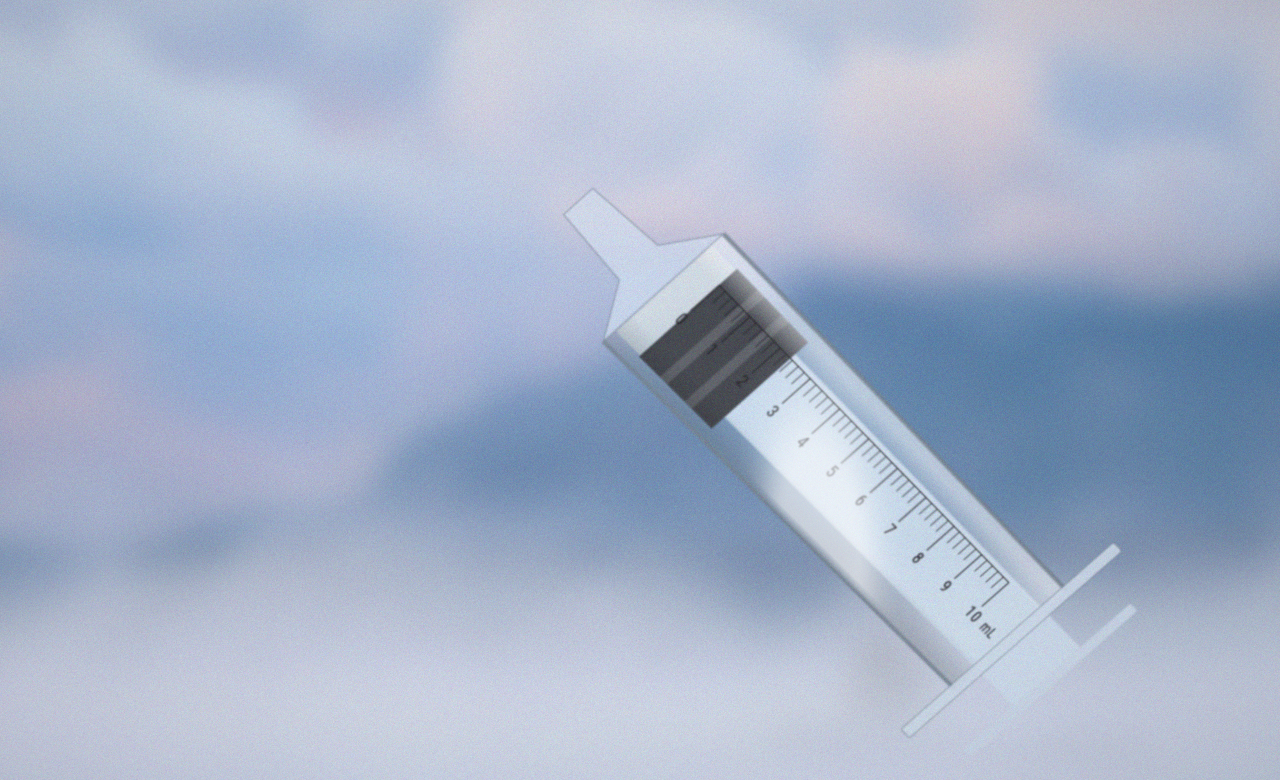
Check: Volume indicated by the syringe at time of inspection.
0 mL
